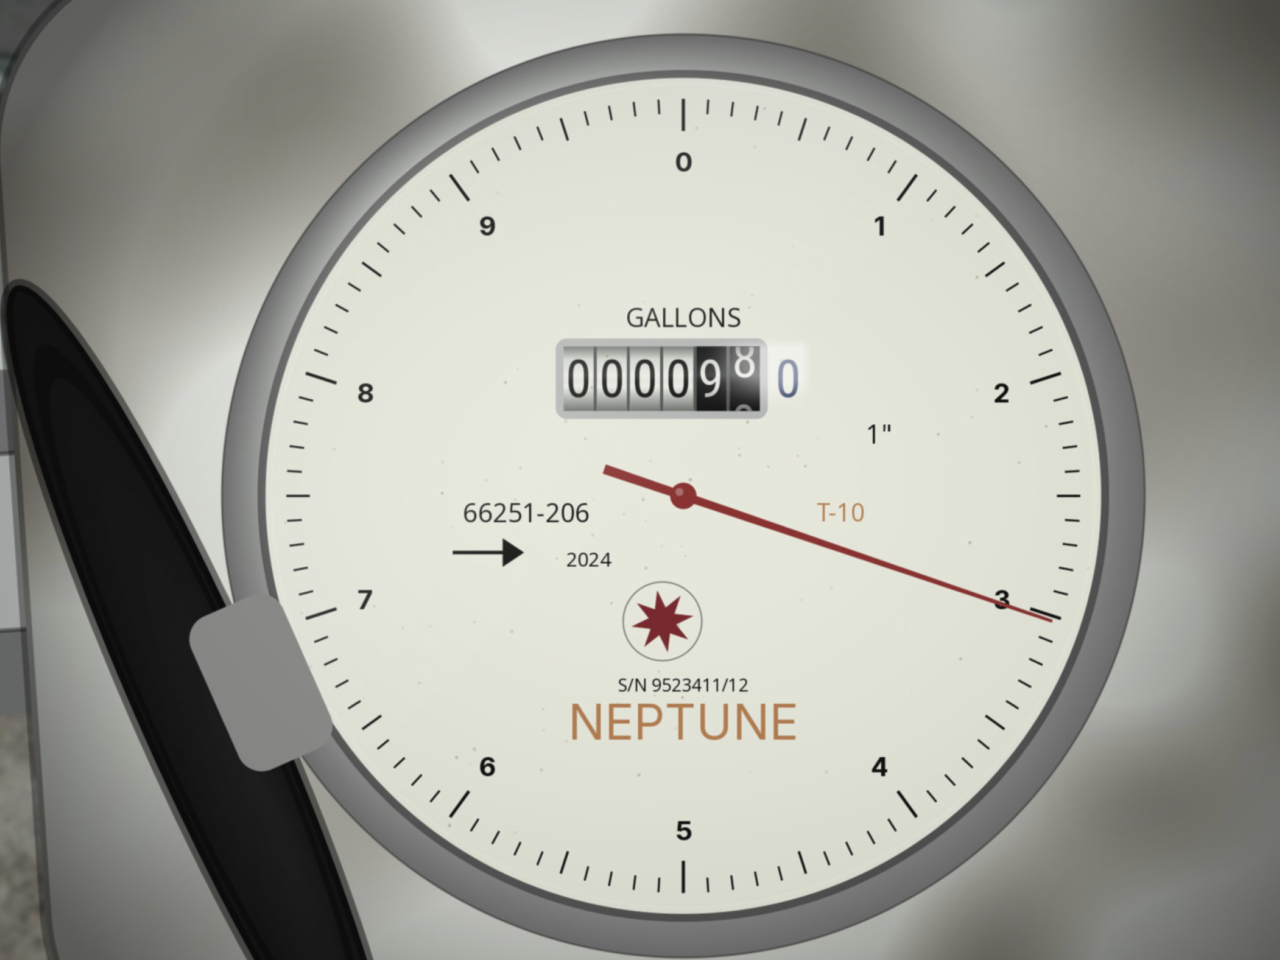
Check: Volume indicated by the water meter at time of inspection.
983.0 gal
